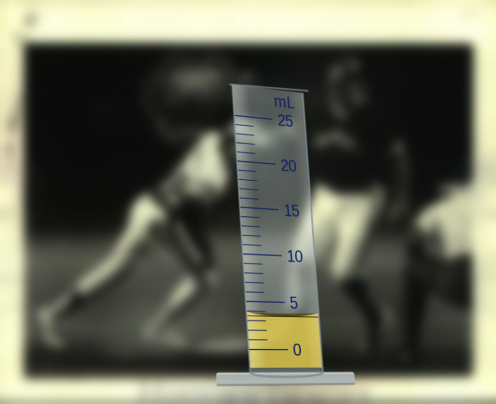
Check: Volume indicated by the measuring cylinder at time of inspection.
3.5 mL
